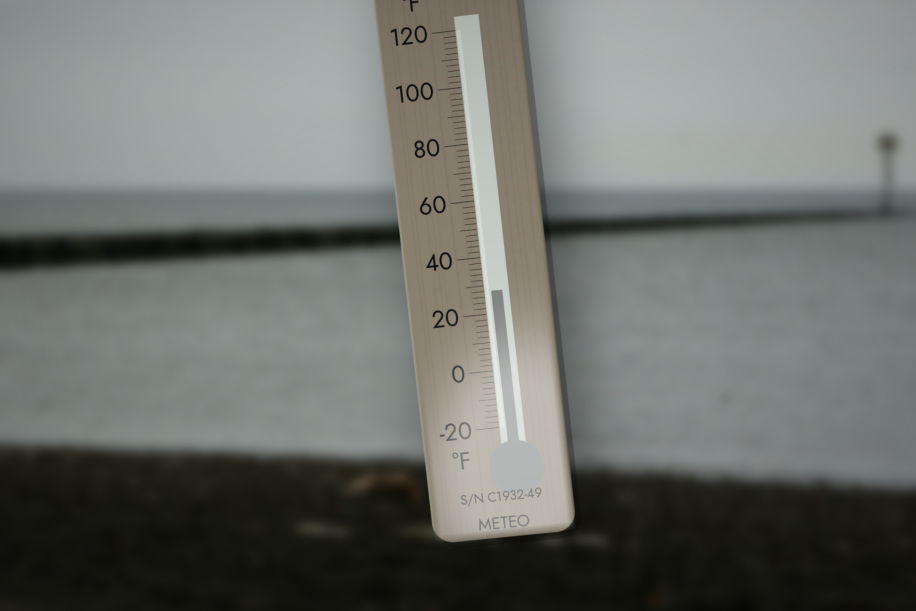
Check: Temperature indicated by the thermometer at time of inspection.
28 °F
